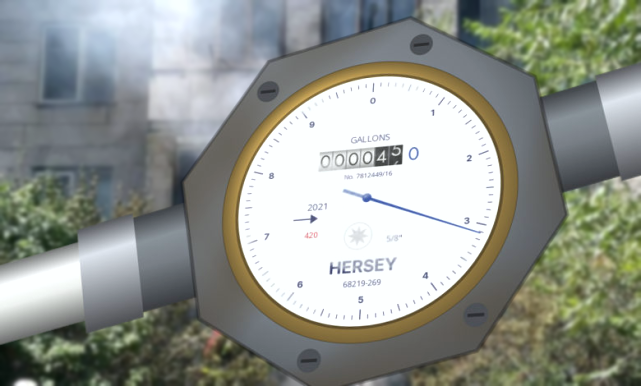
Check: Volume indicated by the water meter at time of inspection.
453.1 gal
